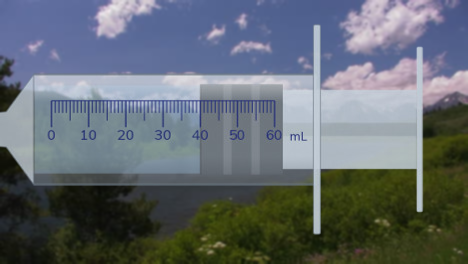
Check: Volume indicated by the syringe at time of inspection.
40 mL
